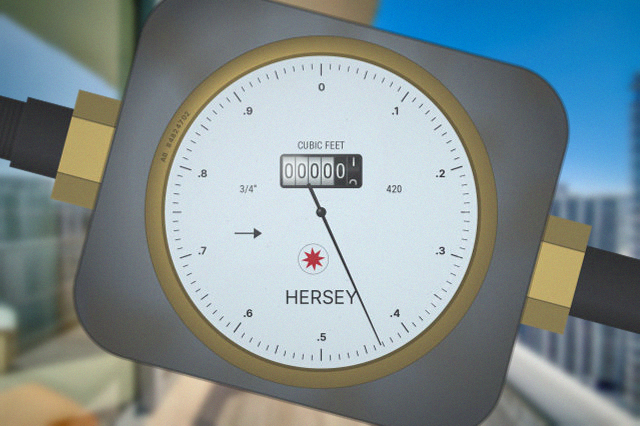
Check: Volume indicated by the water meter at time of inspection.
1.43 ft³
